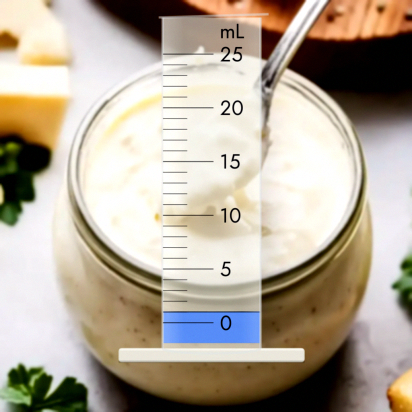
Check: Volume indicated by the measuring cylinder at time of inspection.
1 mL
